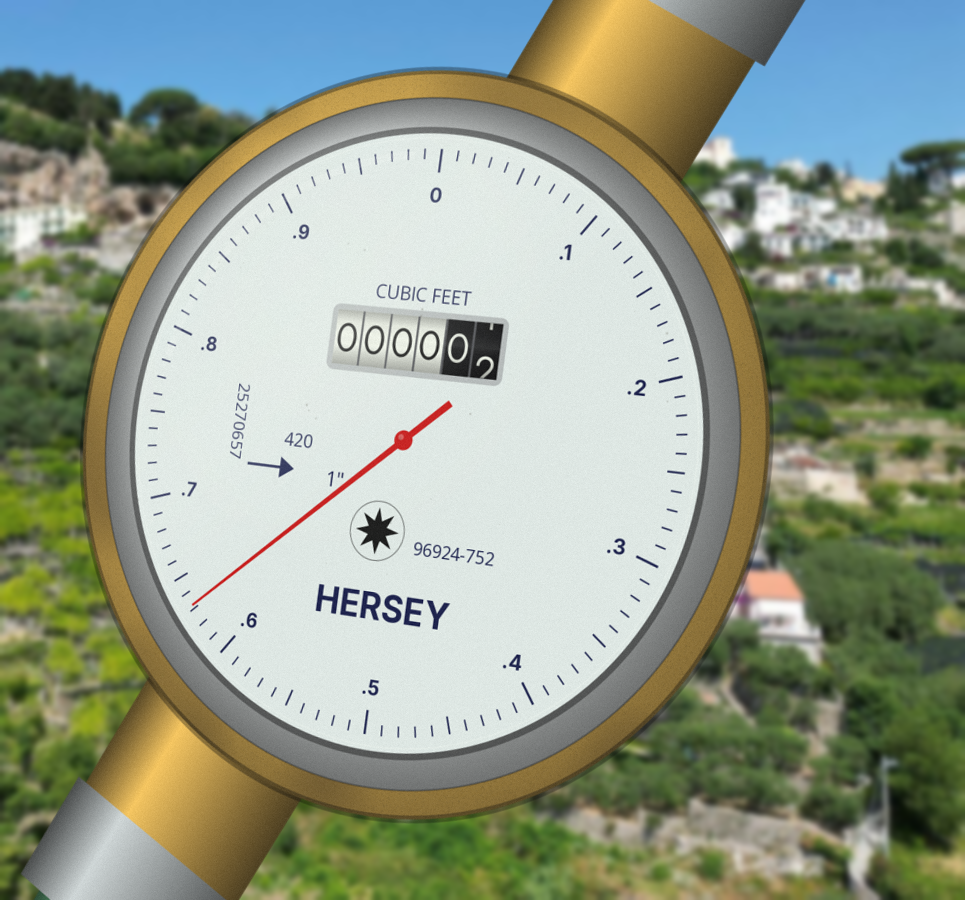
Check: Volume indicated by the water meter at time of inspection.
1.63 ft³
